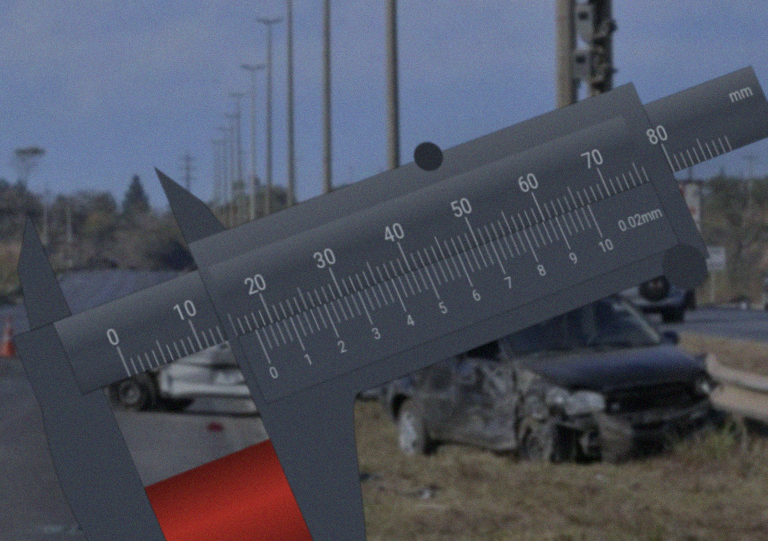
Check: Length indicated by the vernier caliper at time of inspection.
17.6 mm
